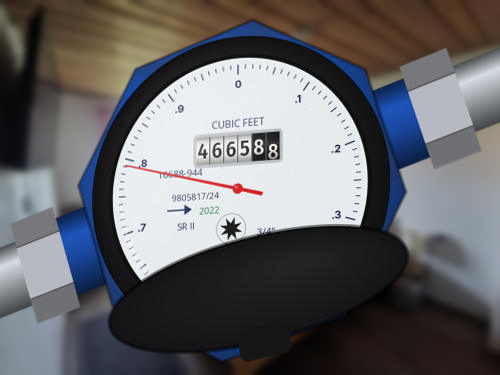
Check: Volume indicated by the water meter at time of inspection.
466587.79 ft³
